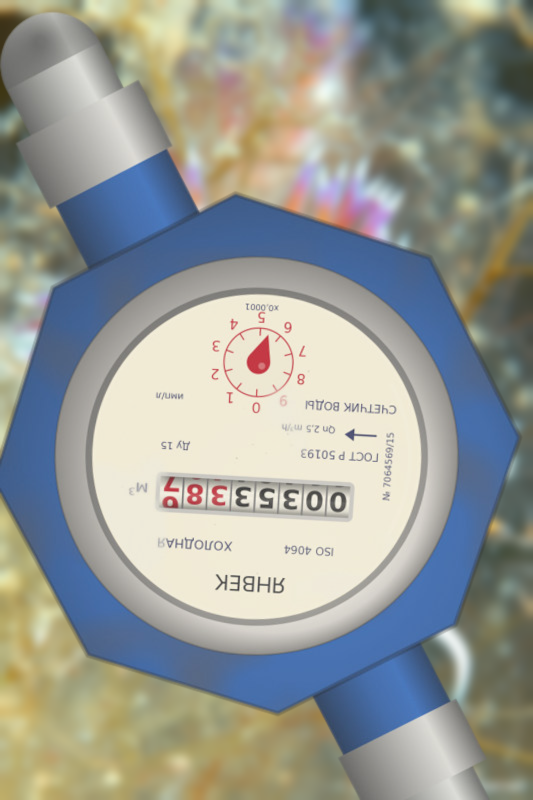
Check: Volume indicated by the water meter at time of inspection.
353.3865 m³
